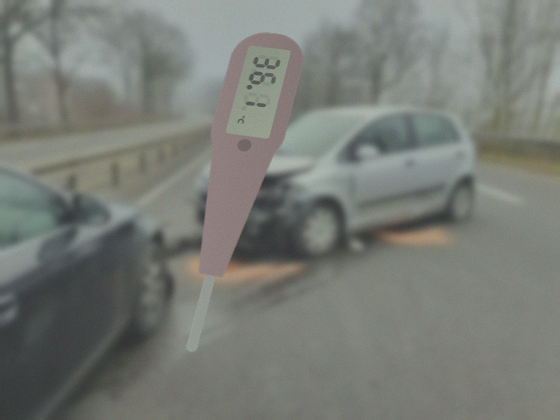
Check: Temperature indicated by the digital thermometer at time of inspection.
36.1 °C
